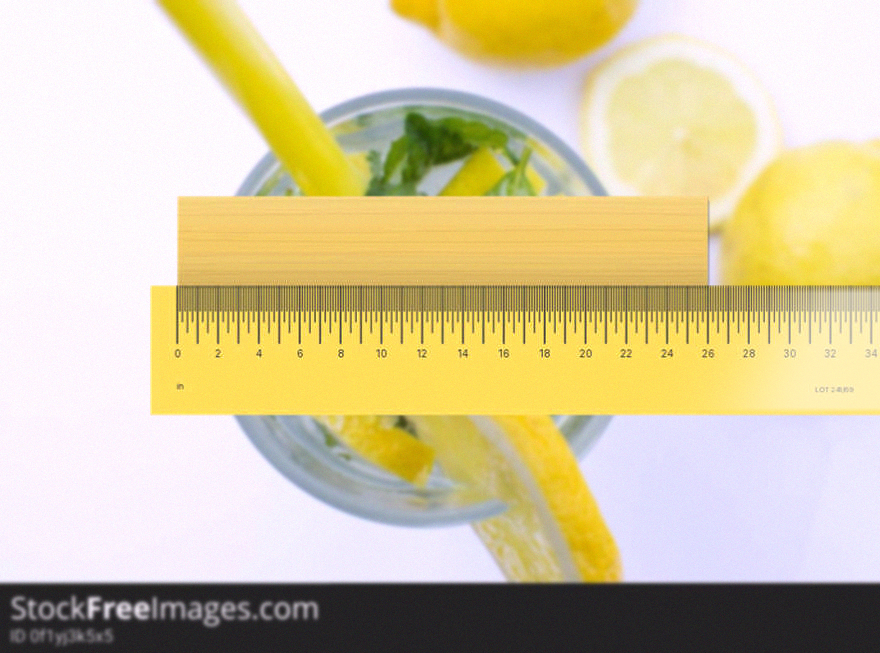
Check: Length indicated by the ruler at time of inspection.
26 in
